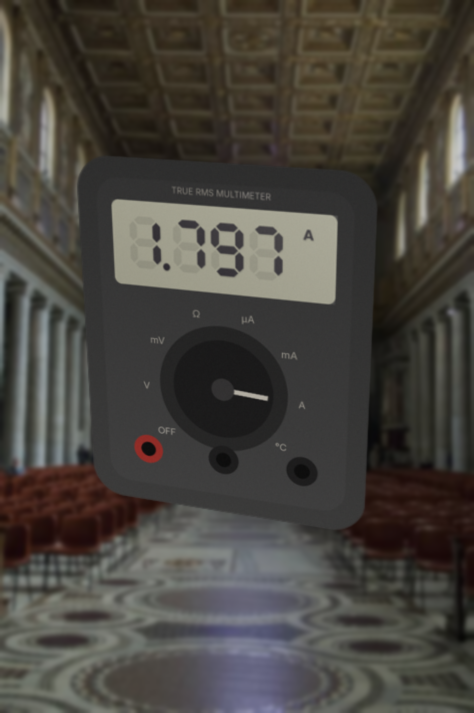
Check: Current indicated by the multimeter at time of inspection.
1.797 A
